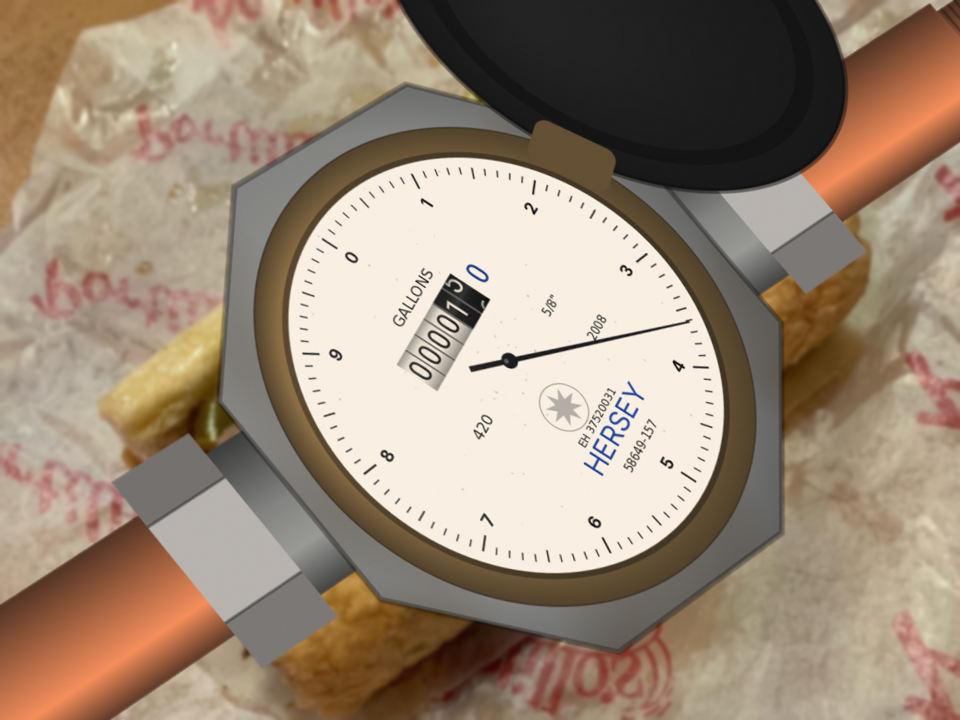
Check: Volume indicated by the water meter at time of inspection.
153.6 gal
